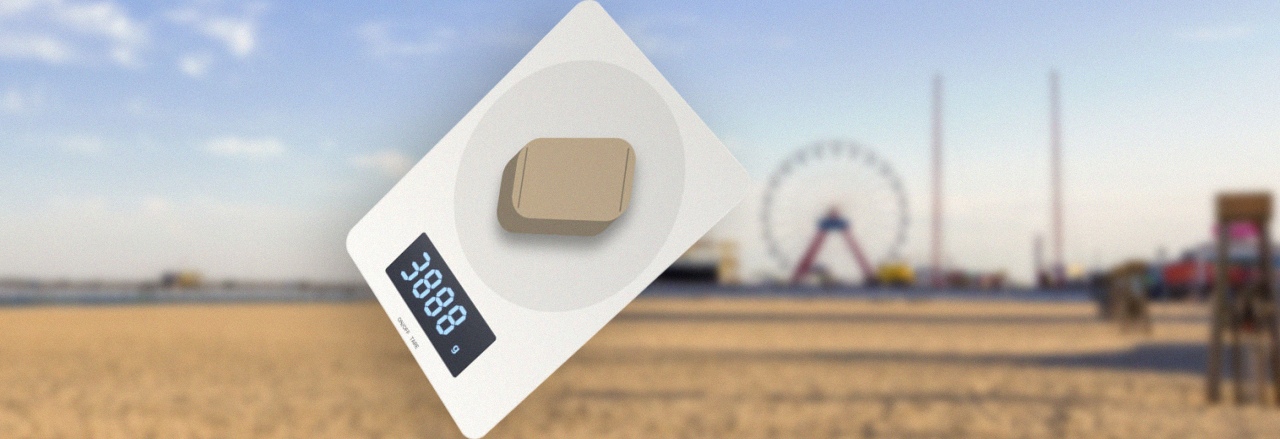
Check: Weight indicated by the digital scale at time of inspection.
3888 g
